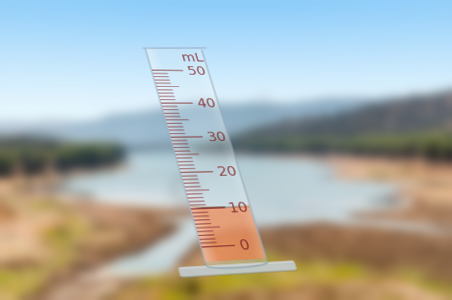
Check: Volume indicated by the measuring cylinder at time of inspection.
10 mL
